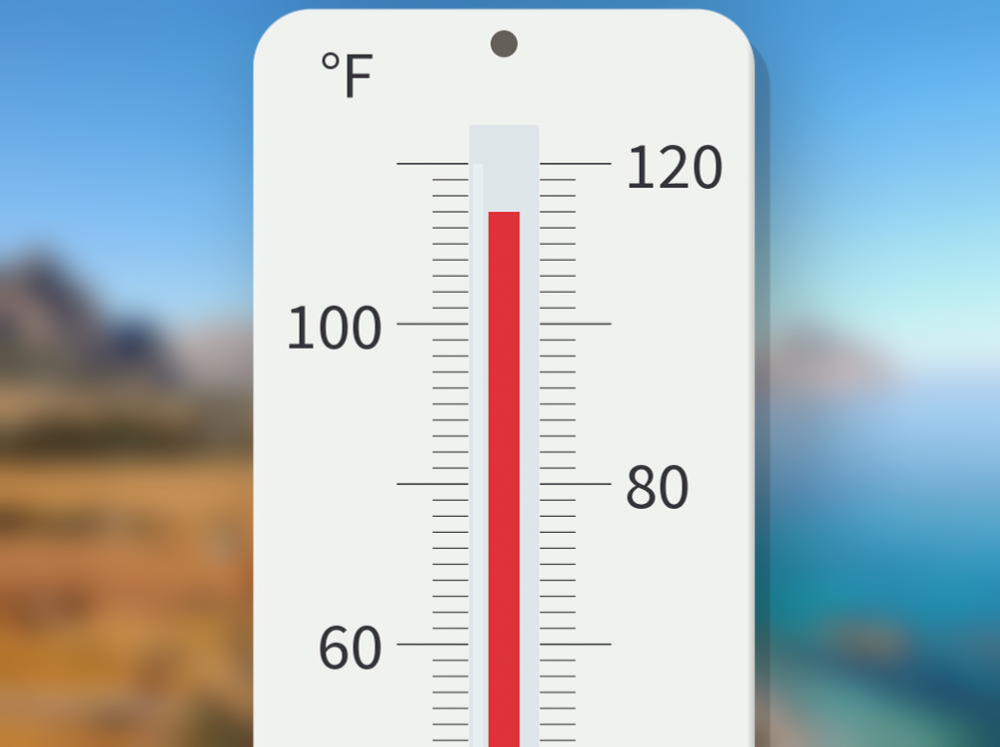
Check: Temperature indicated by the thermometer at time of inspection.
114 °F
